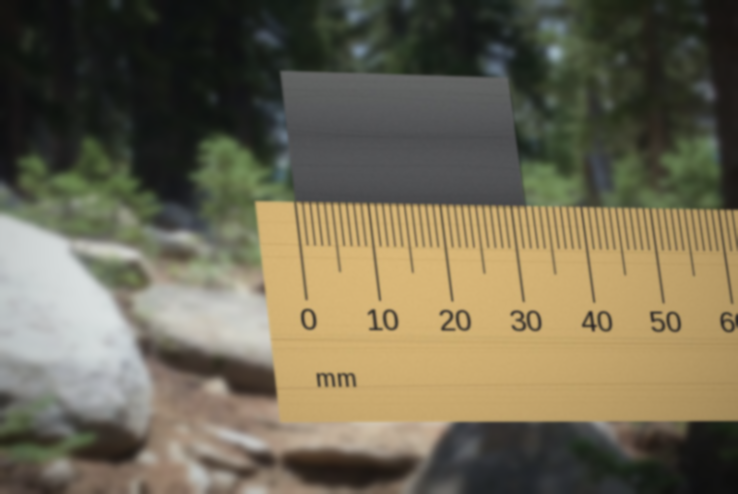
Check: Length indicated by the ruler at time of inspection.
32 mm
